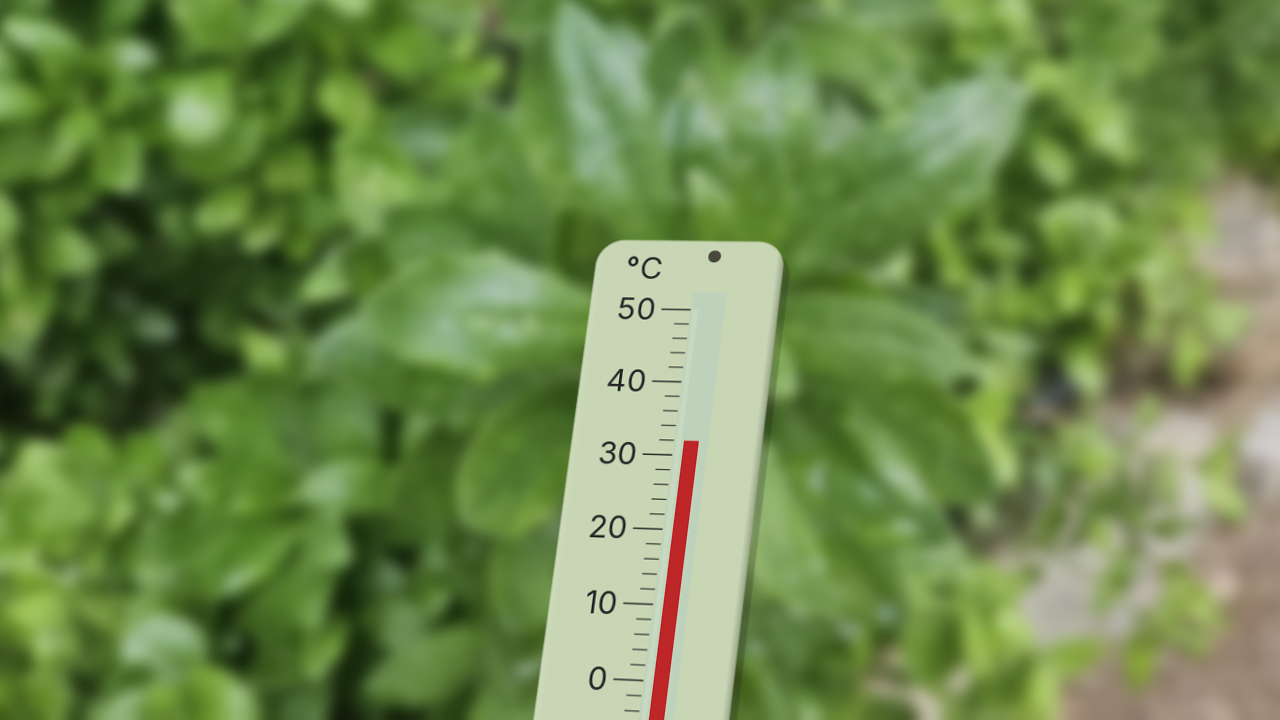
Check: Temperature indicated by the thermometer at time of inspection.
32 °C
